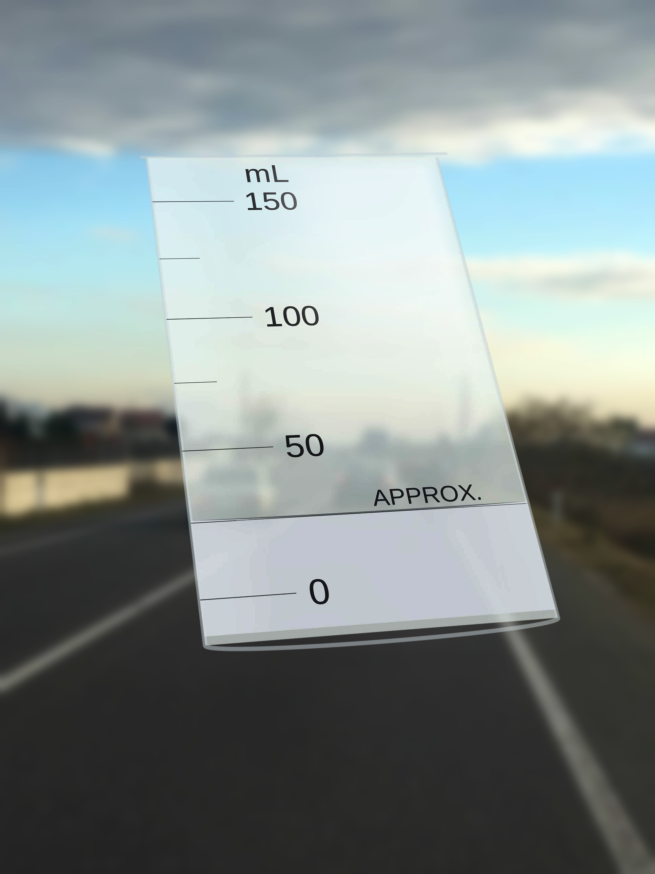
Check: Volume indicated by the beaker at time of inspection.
25 mL
